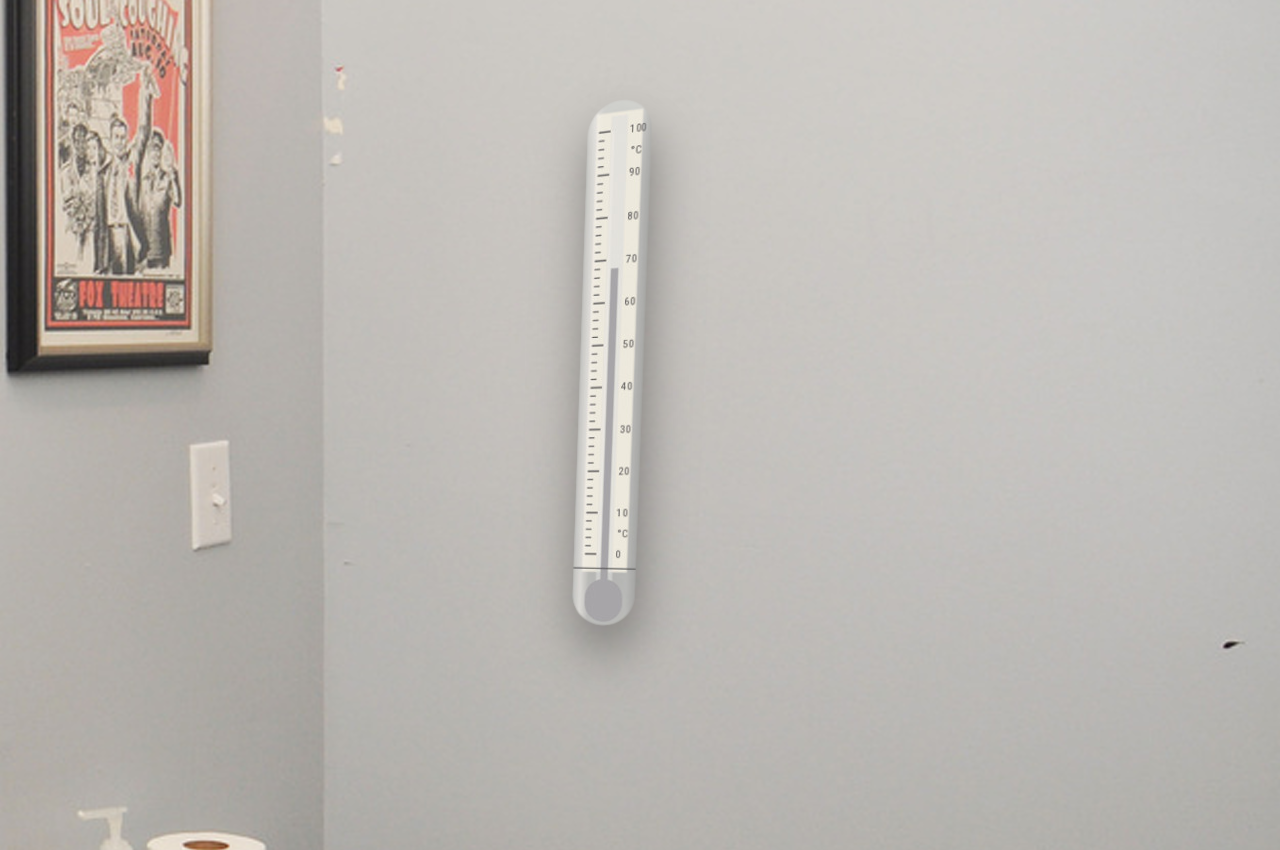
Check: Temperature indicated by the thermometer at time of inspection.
68 °C
